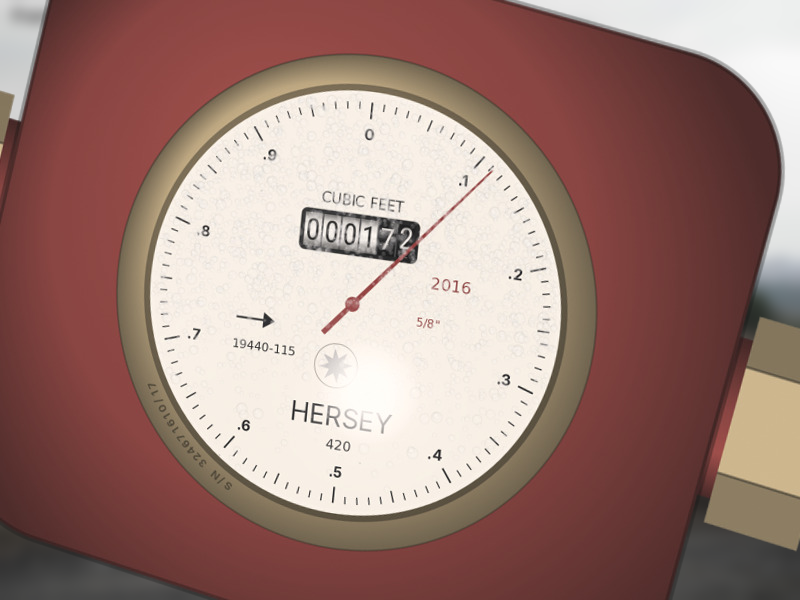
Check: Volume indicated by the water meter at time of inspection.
172.11 ft³
